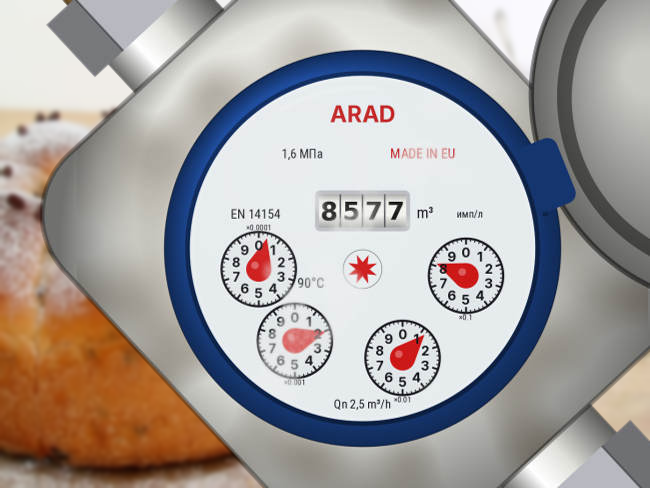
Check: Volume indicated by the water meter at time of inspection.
8577.8120 m³
